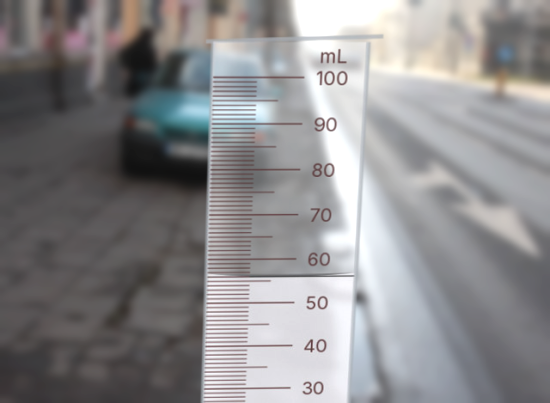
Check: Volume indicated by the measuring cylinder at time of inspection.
56 mL
